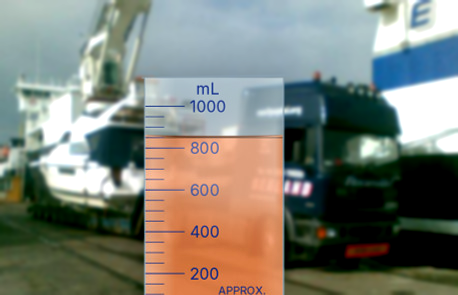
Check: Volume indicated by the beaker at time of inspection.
850 mL
